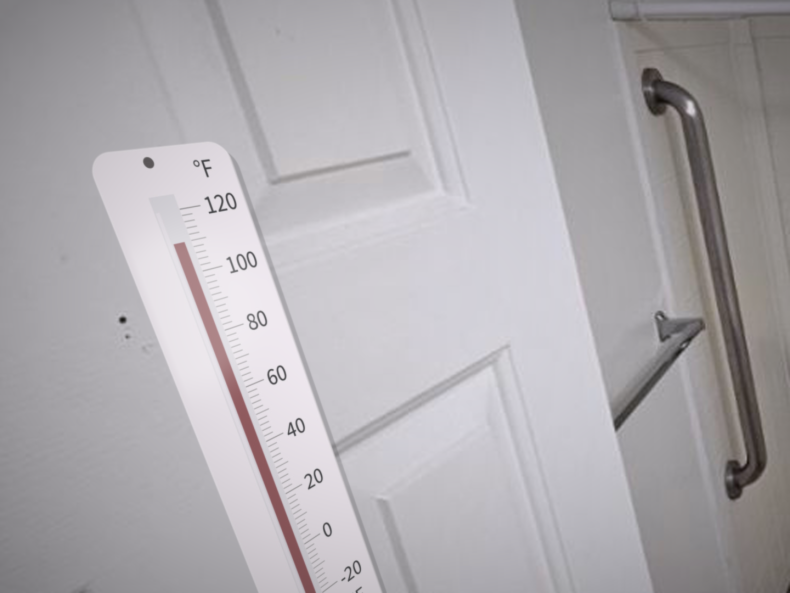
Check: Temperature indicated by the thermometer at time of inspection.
110 °F
